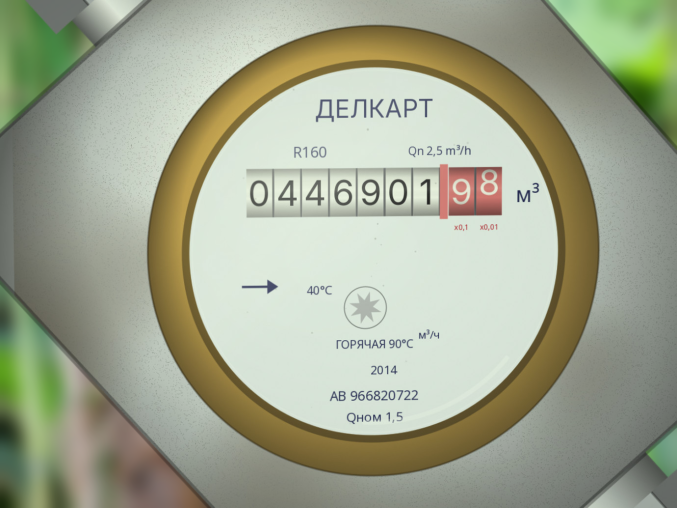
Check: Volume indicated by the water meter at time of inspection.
446901.98 m³
